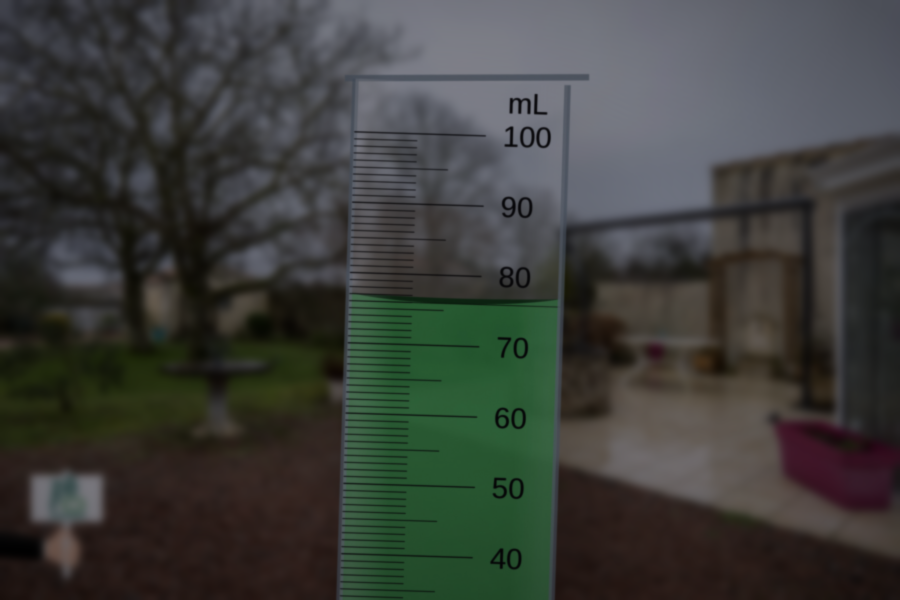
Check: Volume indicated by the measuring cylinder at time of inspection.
76 mL
